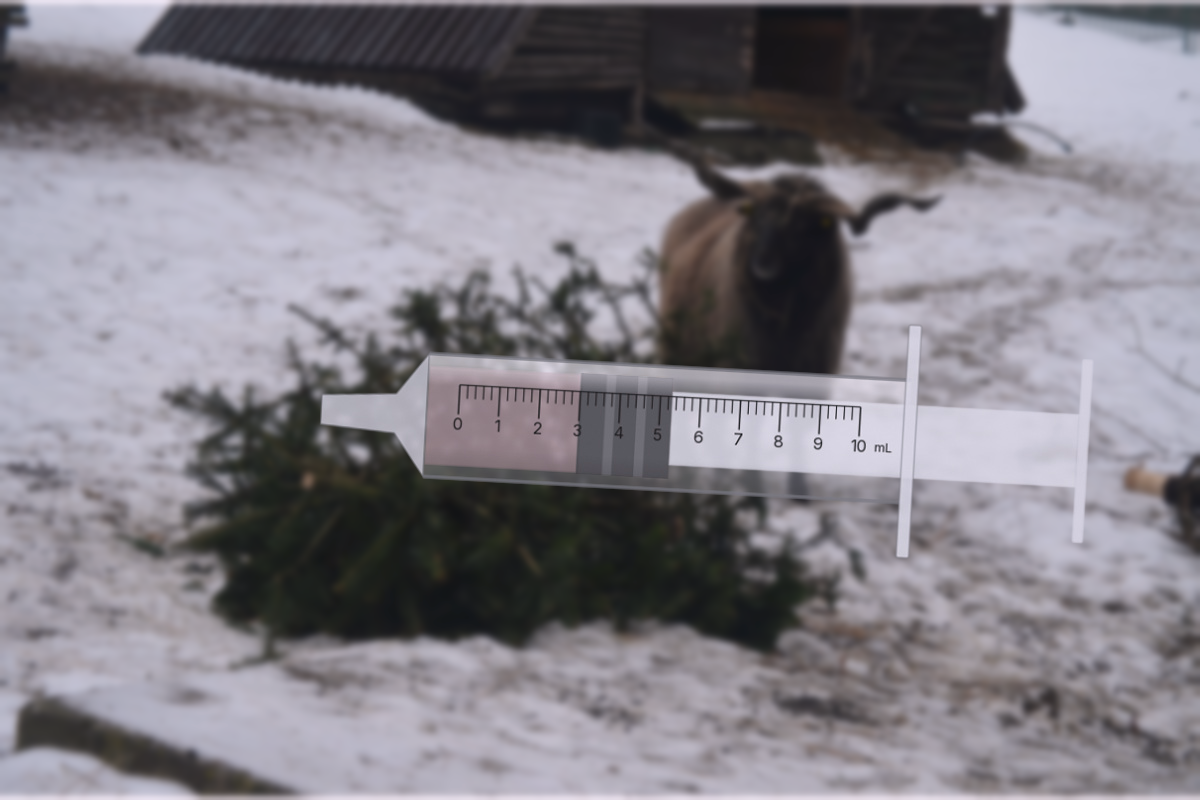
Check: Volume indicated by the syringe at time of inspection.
3 mL
